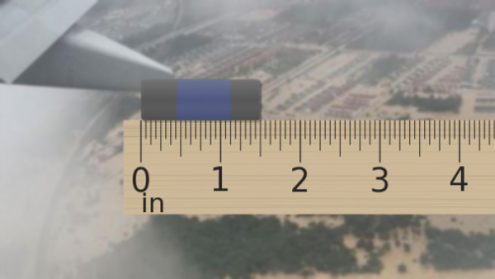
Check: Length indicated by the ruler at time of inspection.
1.5 in
